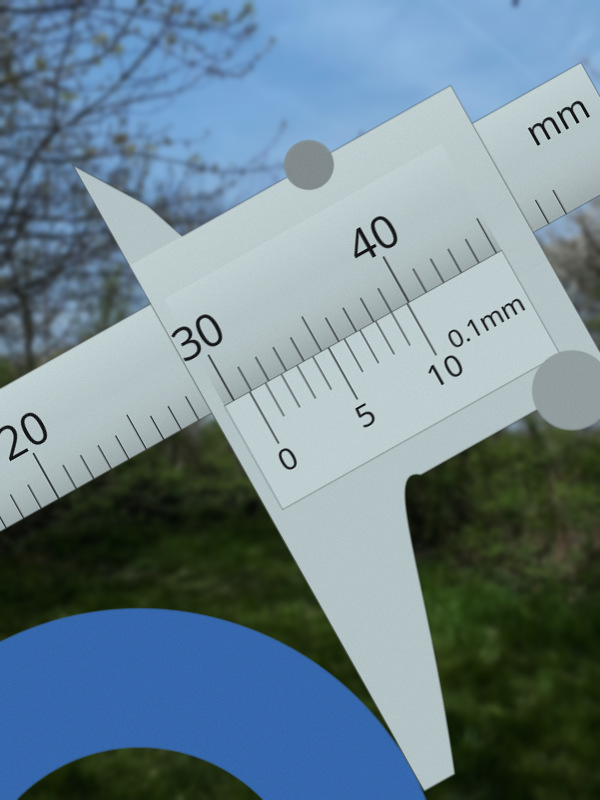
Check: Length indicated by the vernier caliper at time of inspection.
30.9 mm
